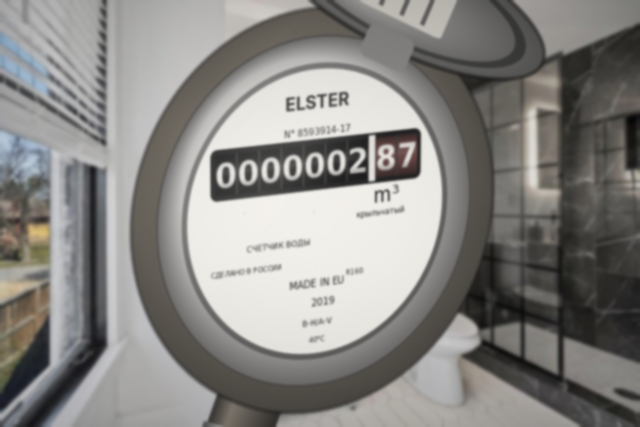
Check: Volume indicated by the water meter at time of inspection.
2.87 m³
